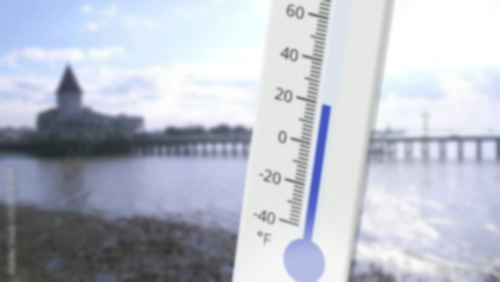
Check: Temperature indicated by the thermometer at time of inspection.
20 °F
